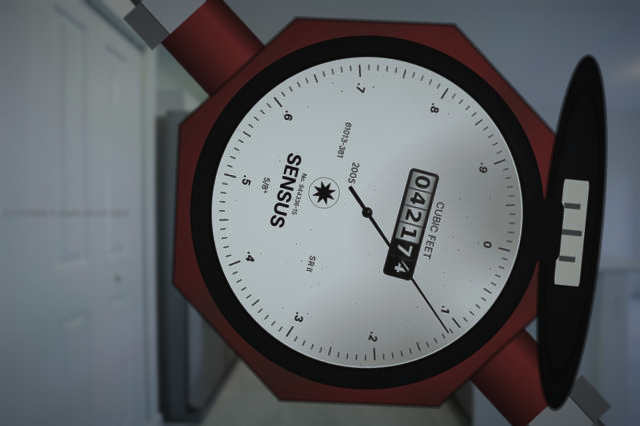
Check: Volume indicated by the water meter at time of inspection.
42174.11 ft³
